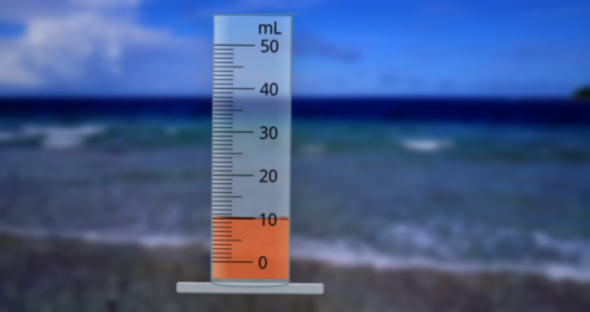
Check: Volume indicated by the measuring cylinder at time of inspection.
10 mL
